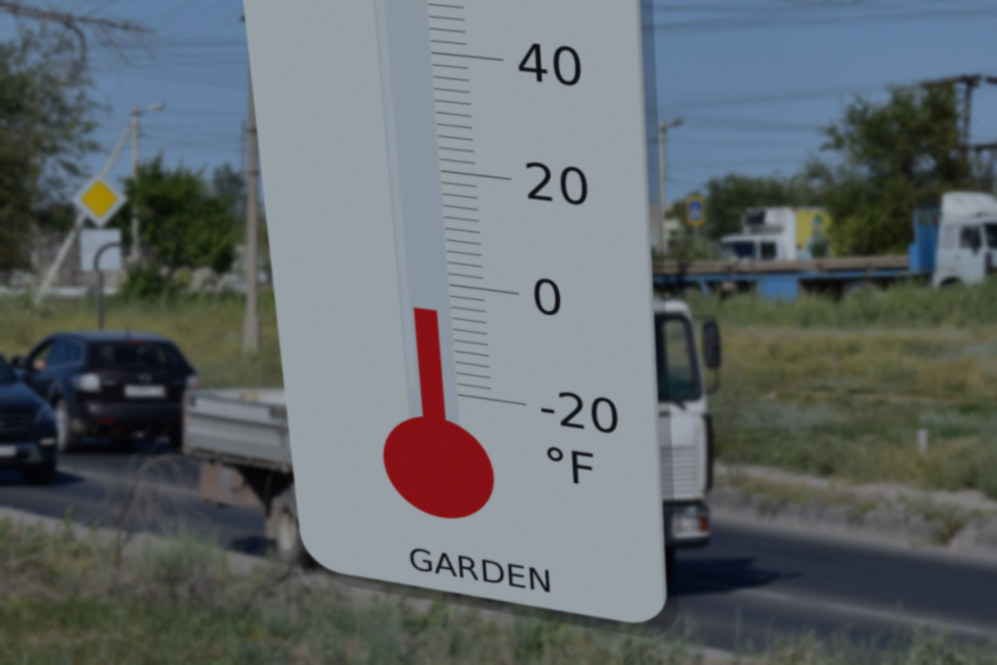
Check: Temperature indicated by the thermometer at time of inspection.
-5 °F
